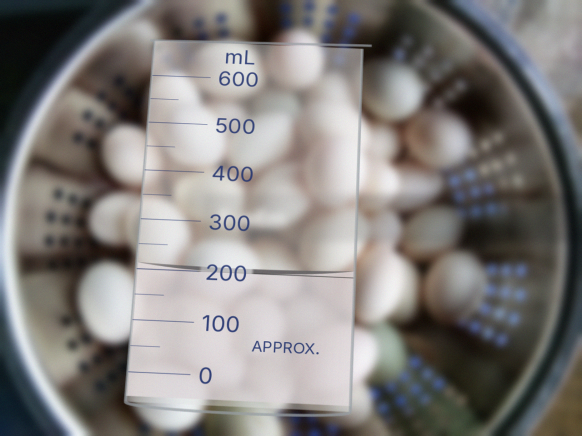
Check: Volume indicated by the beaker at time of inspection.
200 mL
